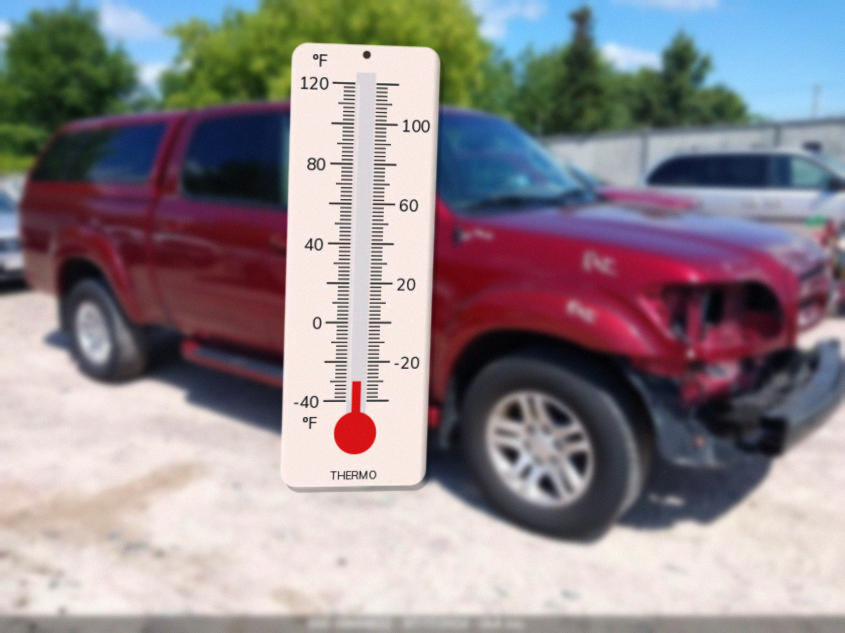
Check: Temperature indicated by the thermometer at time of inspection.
-30 °F
